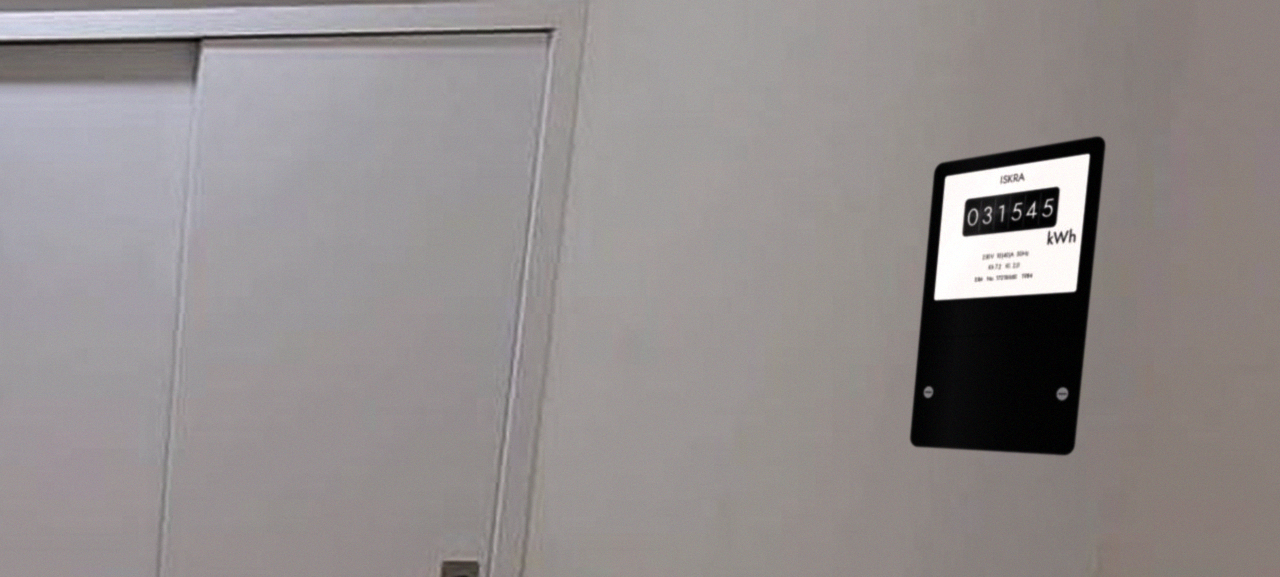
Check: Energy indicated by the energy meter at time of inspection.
31545 kWh
